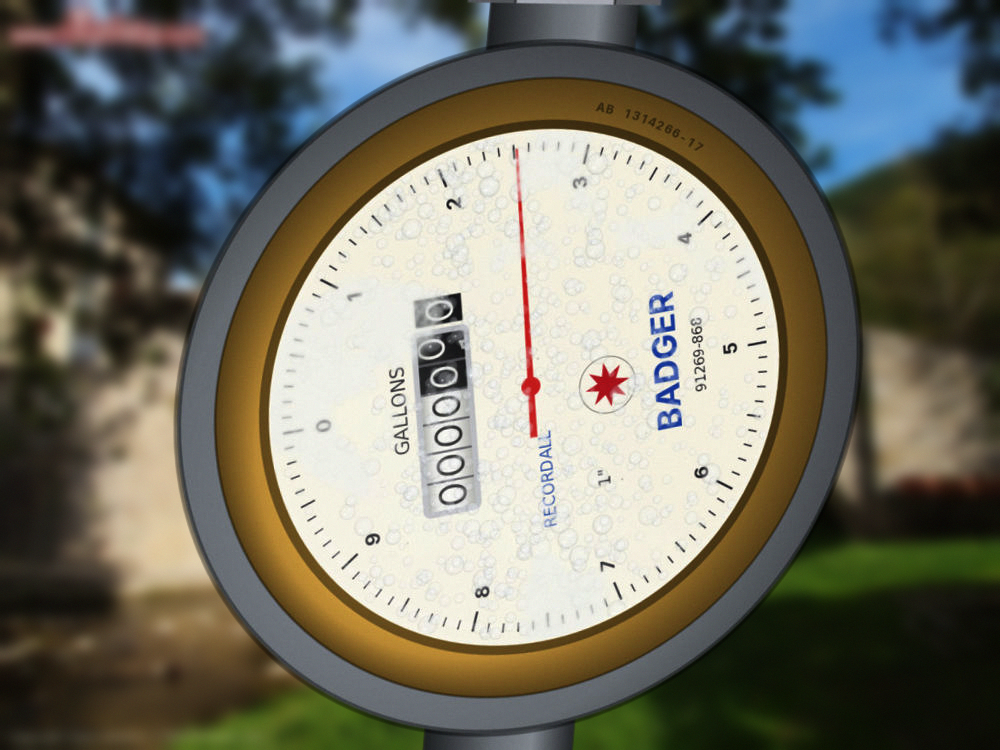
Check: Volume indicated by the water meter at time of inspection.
2.5 gal
